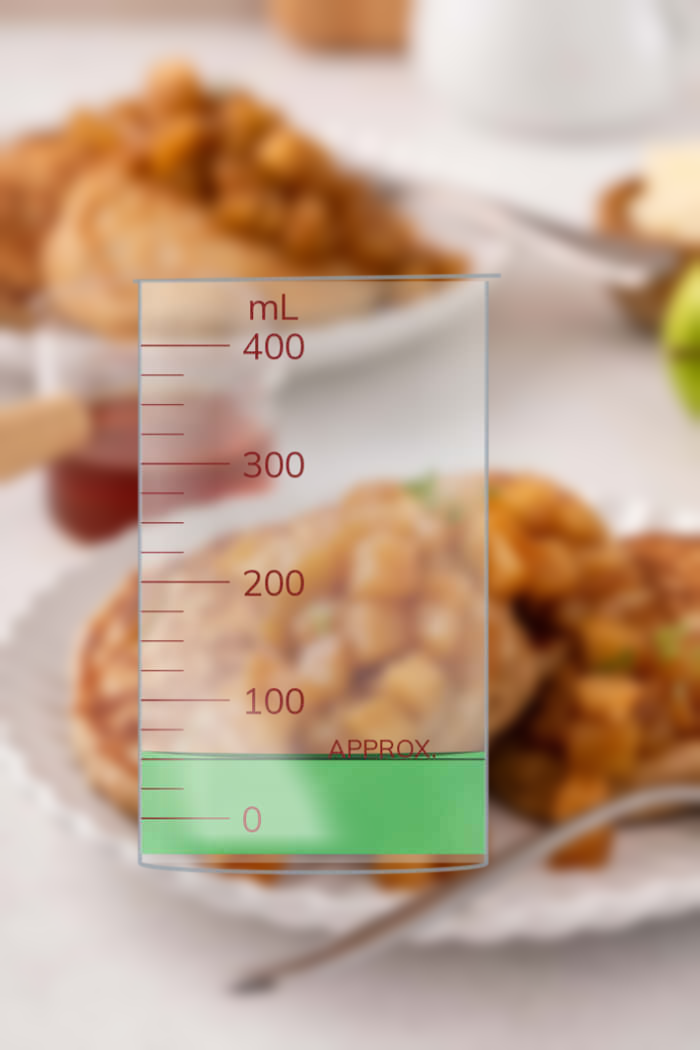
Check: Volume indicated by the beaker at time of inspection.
50 mL
